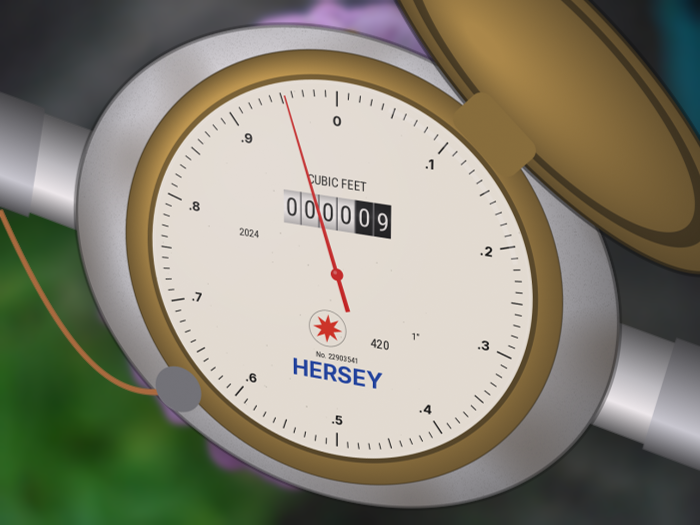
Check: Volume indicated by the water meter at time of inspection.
8.95 ft³
